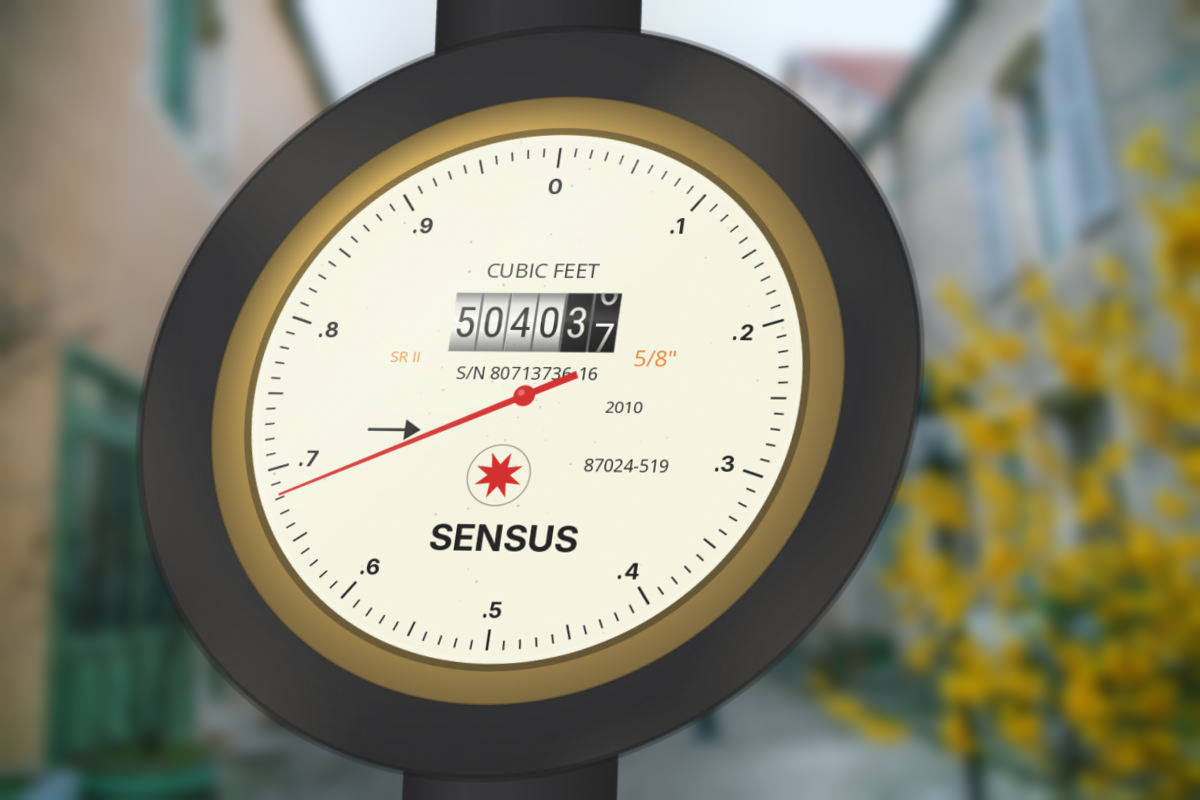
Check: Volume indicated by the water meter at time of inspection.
504036.68 ft³
